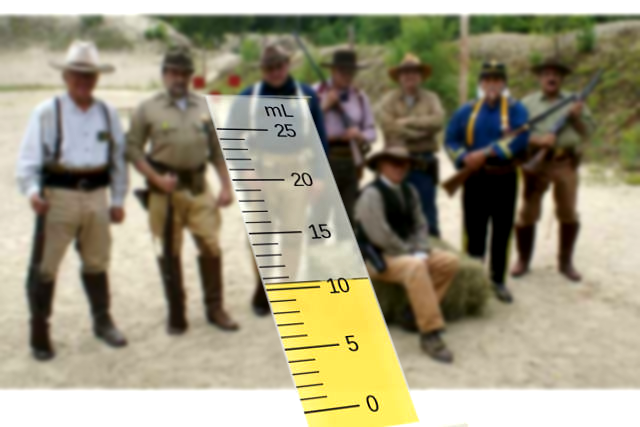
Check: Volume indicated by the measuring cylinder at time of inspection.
10.5 mL
